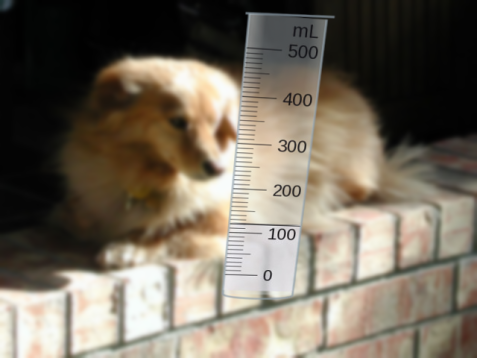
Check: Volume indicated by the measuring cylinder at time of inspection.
120 mL
